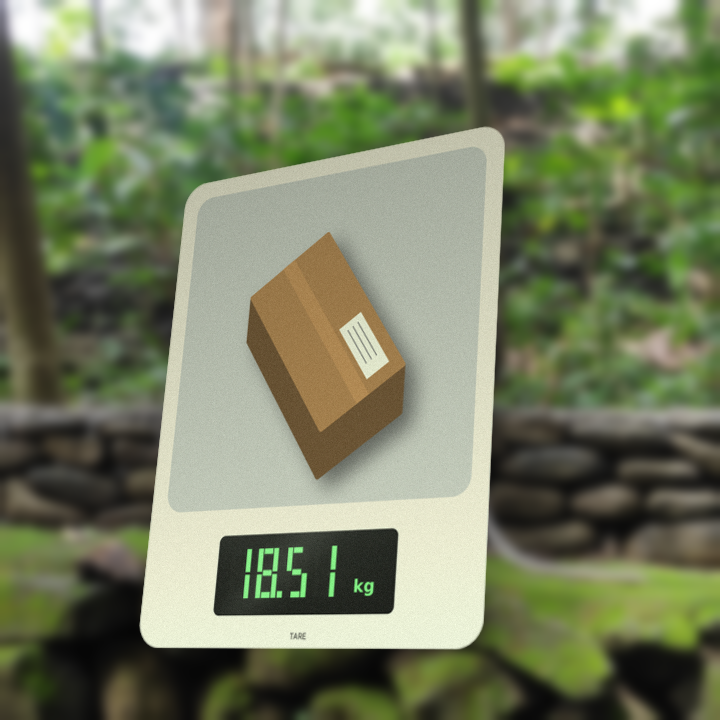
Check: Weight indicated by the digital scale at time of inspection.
18.51 kg
